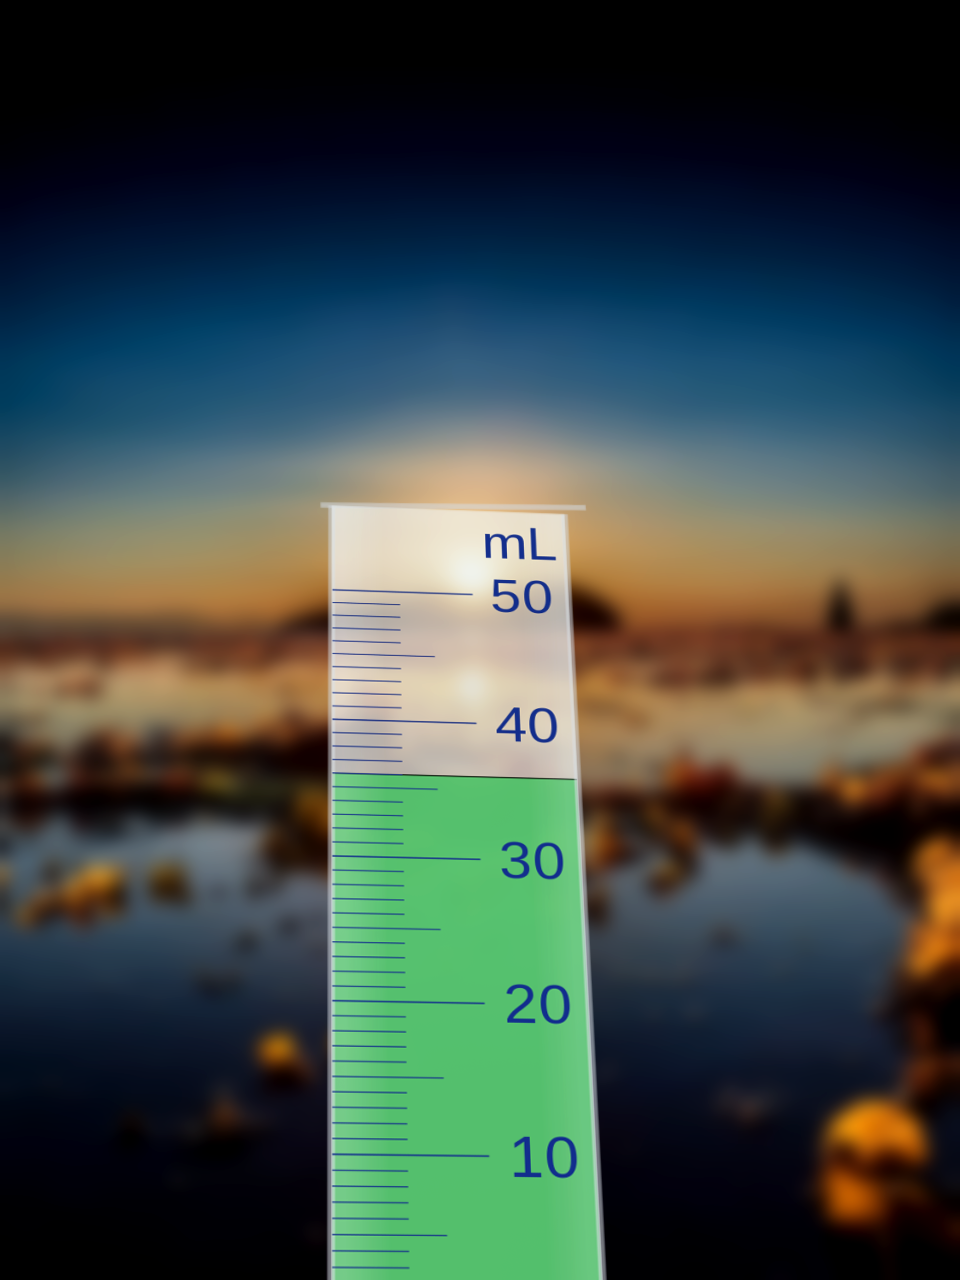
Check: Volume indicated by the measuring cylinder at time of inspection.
36 mL
